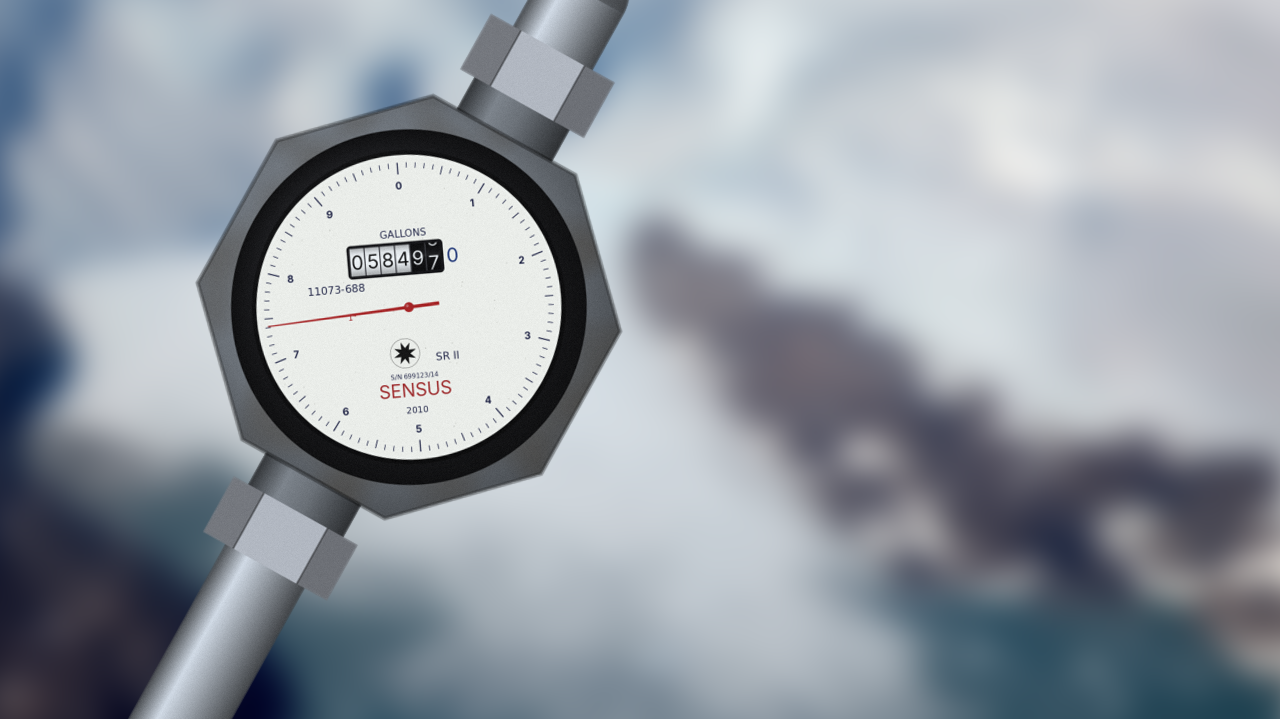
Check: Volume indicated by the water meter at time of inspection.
584967.4 gal
